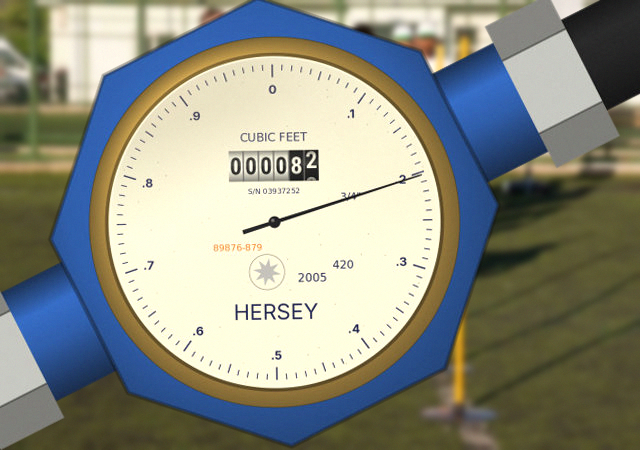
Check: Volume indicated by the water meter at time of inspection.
82.20 ft³
